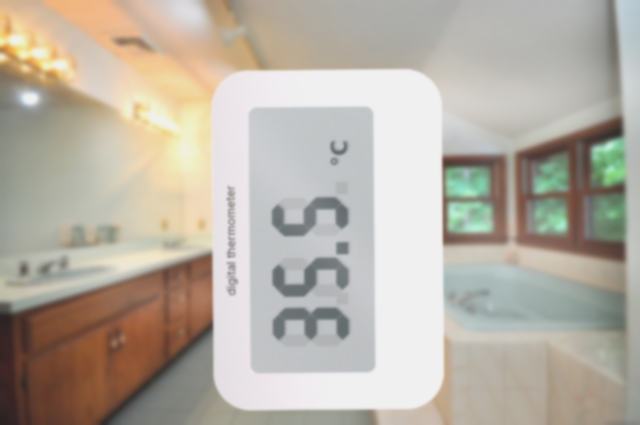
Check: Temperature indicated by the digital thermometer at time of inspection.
35.5 °C
